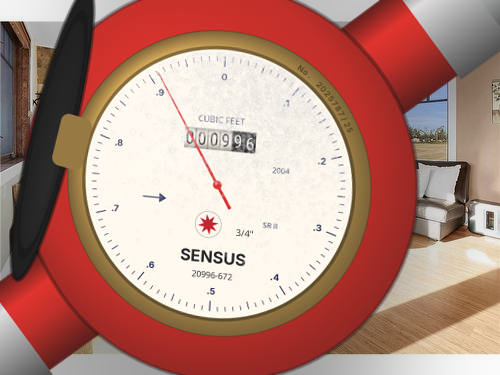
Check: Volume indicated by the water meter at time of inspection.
995.91 ft³
